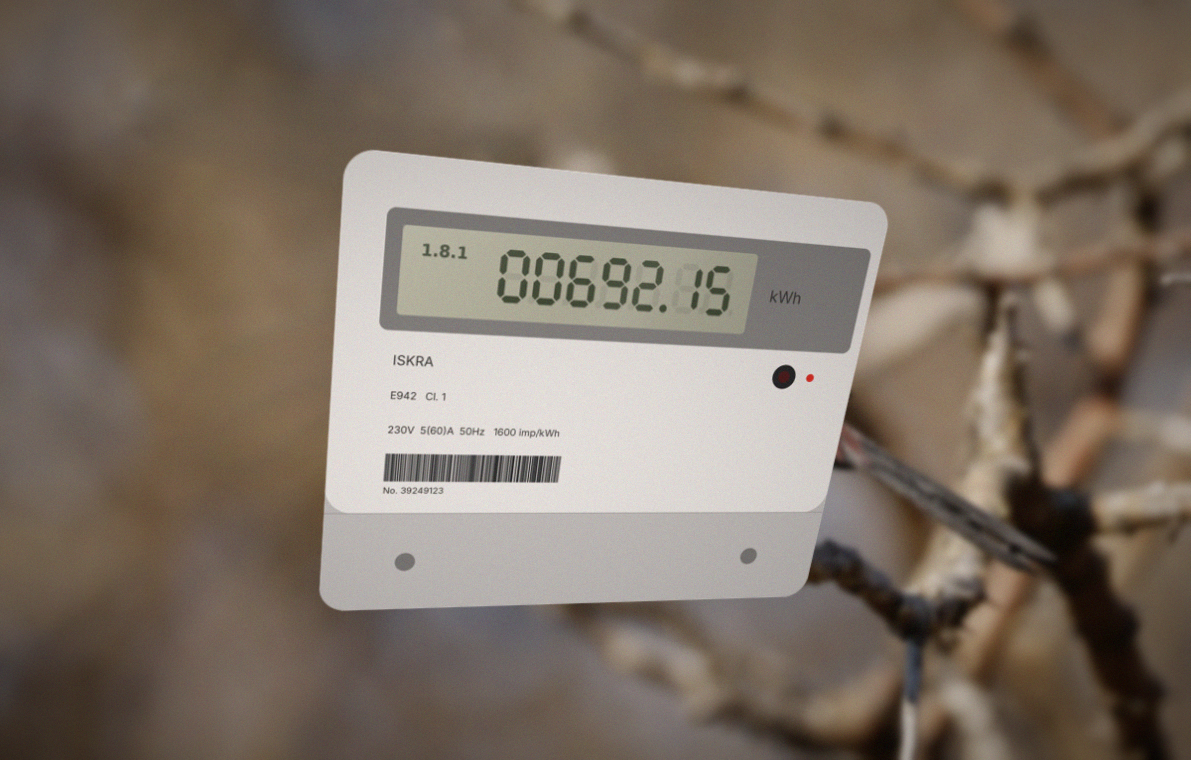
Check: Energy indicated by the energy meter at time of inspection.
692.15 kWh
